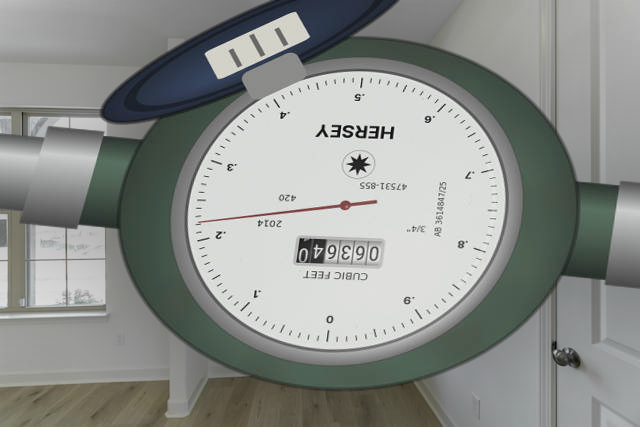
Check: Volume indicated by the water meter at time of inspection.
63640.22 ft³
